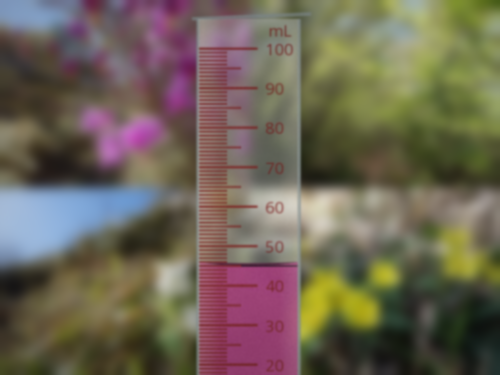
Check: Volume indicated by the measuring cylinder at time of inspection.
45 mL
